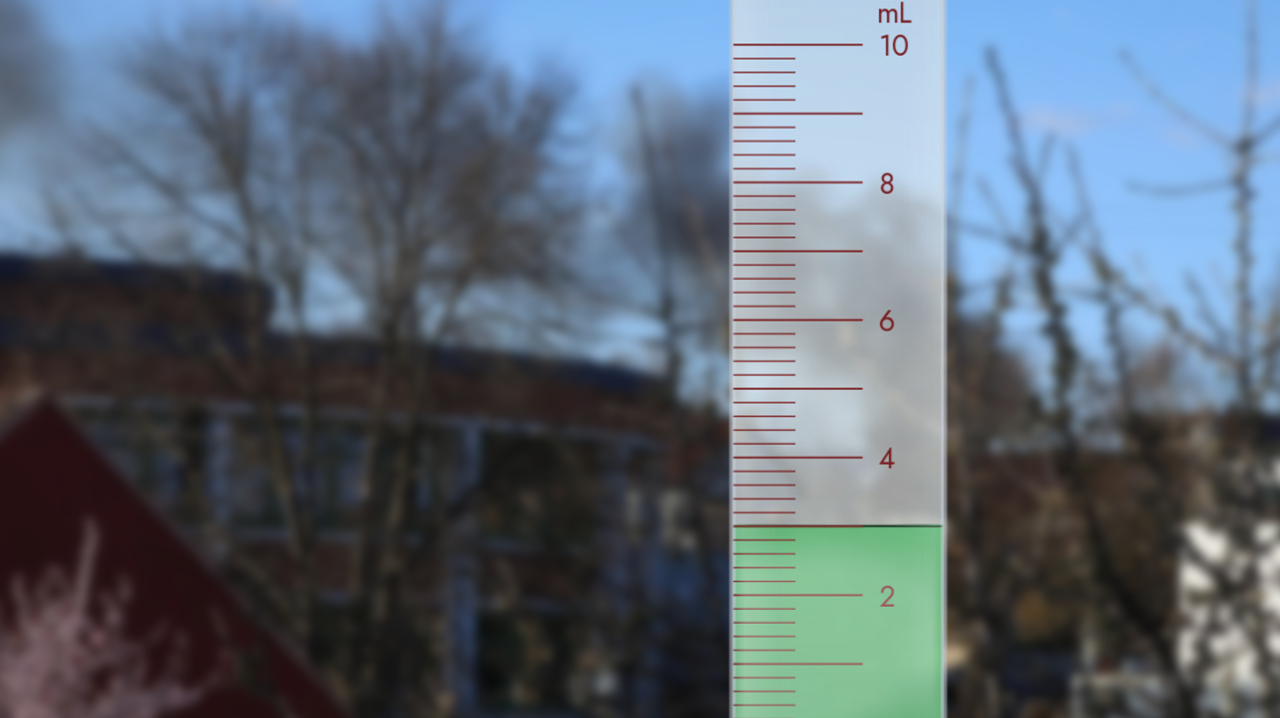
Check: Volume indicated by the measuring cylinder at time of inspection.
3 mL
